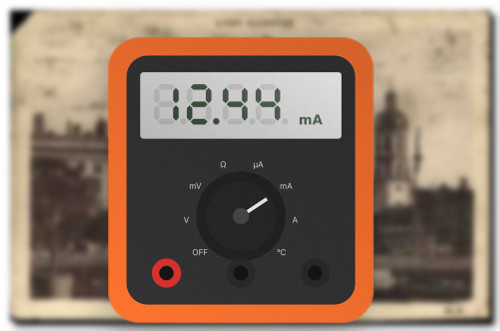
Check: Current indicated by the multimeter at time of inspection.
12.44 mA
